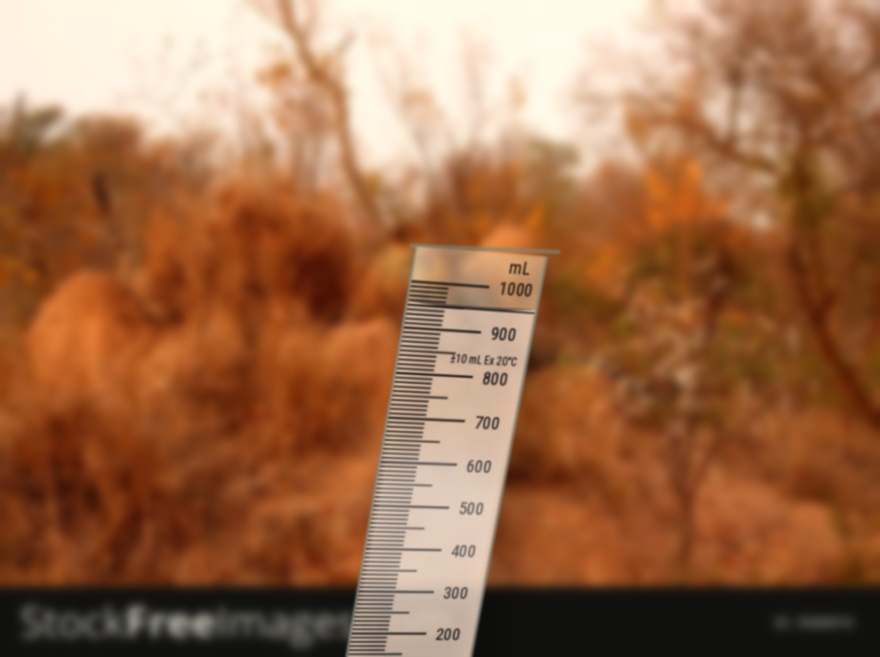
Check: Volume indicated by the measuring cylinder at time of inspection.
950 mL
